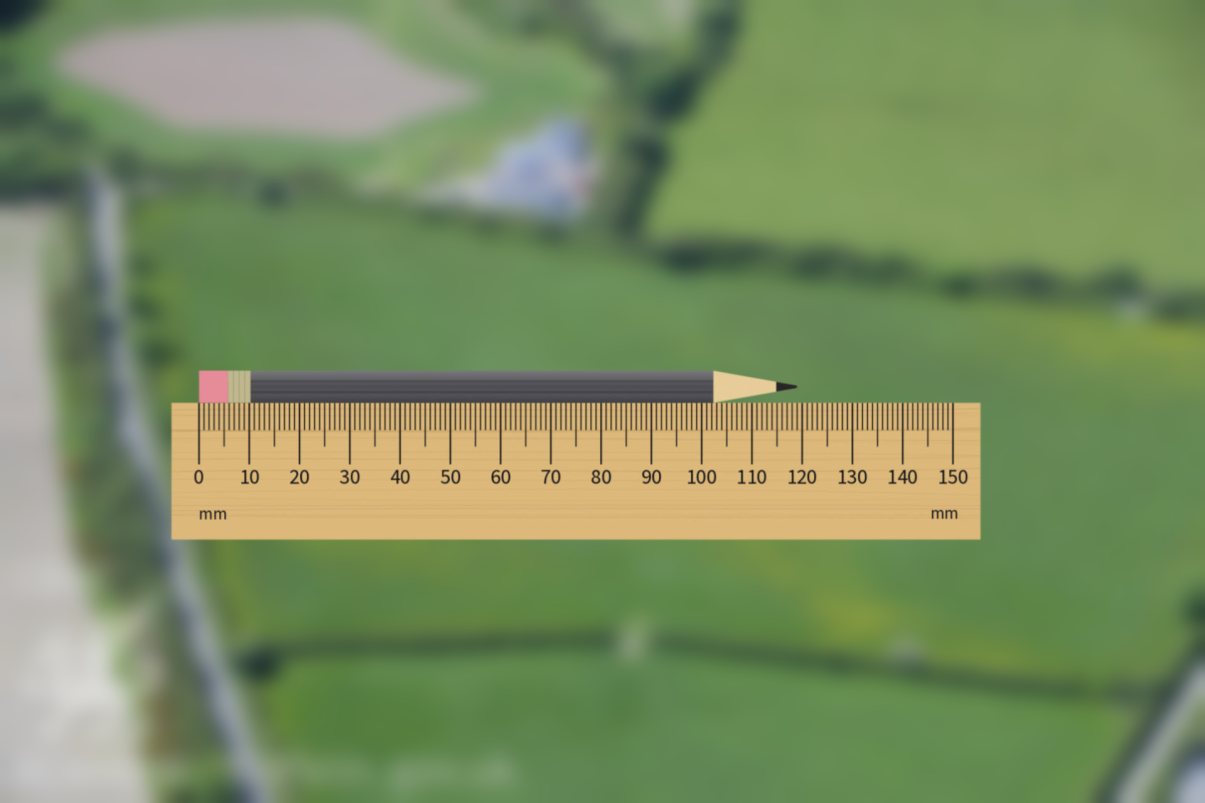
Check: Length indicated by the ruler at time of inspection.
119 mm
